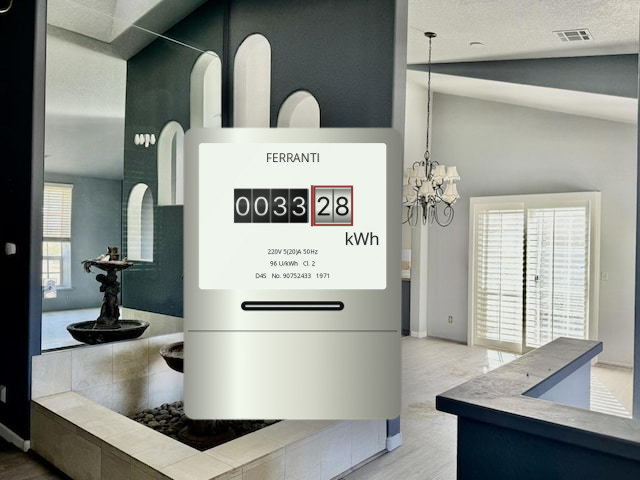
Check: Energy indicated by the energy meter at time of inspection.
33.28 kWh
